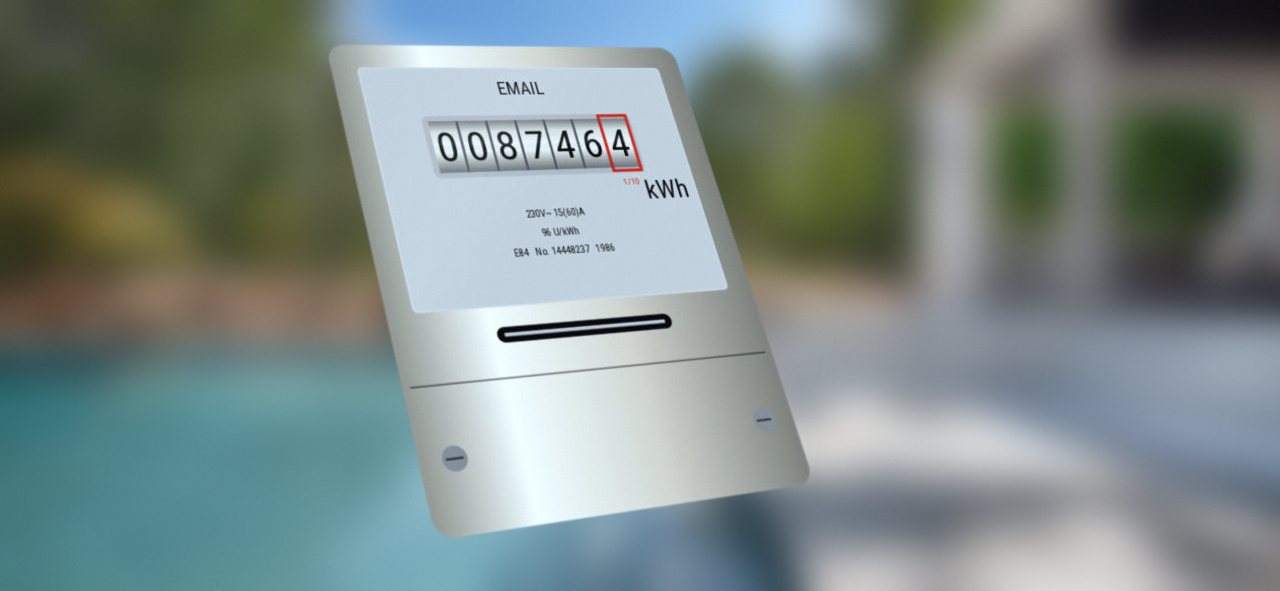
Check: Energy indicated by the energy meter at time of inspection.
8746.4 kWh
